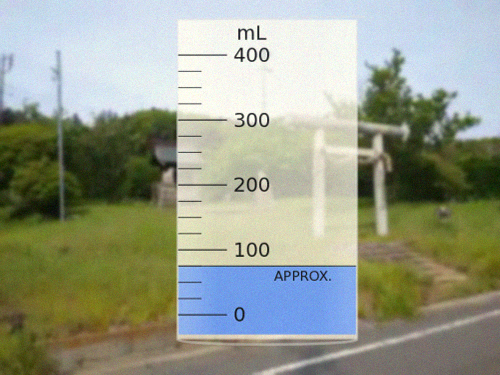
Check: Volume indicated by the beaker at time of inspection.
75 mL
